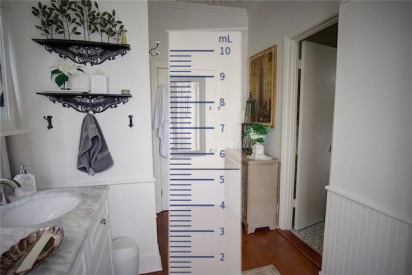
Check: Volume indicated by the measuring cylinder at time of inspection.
5.4 mL
